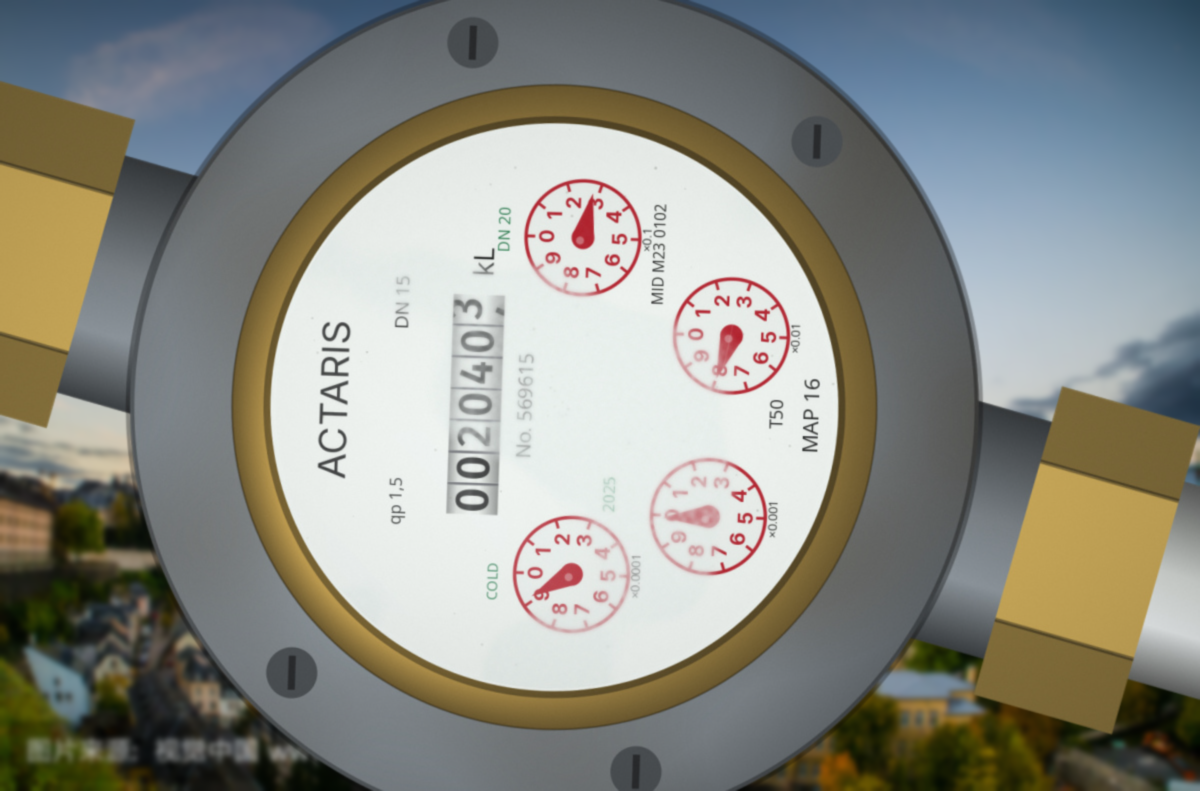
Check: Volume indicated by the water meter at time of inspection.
20403.2799 kL
